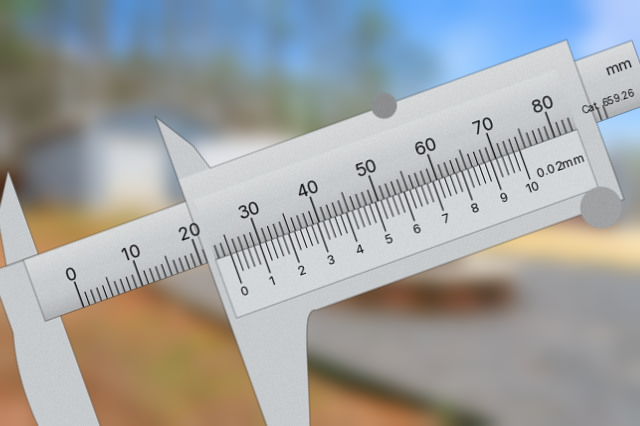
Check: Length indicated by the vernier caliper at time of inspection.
25.0 mm
